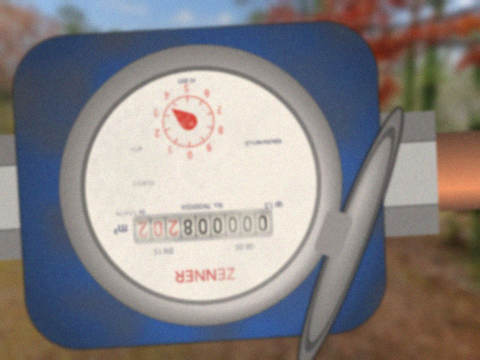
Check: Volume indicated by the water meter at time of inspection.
8.2023 m³
